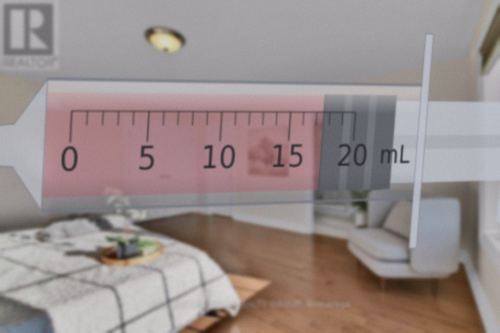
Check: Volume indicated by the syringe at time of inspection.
17.5 mL
